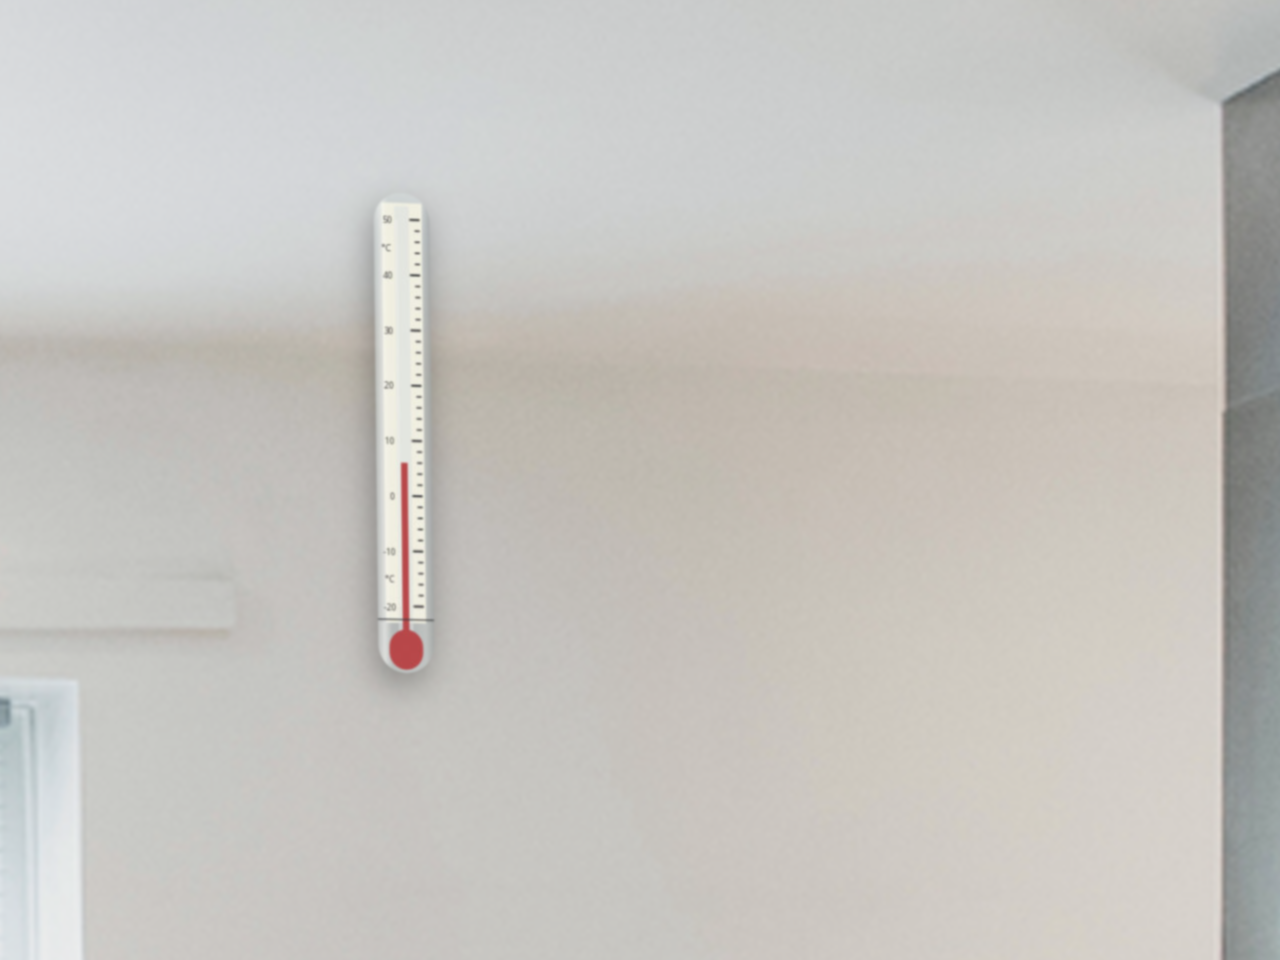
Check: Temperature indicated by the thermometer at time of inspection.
6 °C
